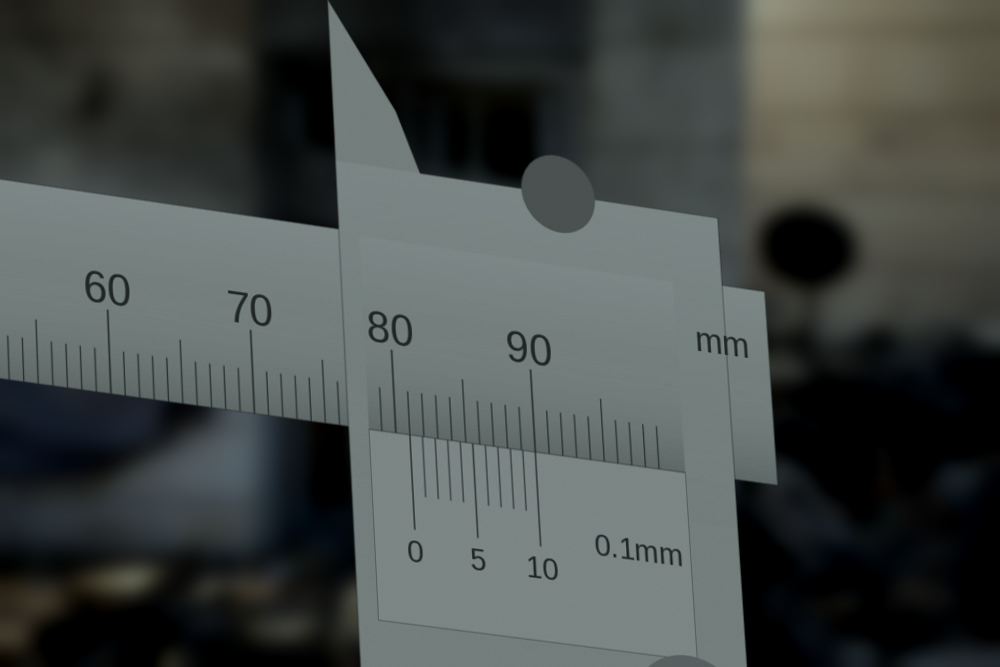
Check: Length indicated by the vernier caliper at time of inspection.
81.0 mm
